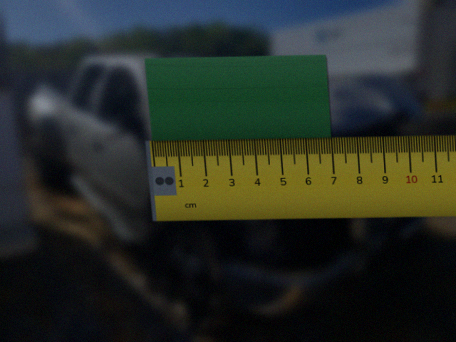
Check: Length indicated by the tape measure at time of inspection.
7 cm
